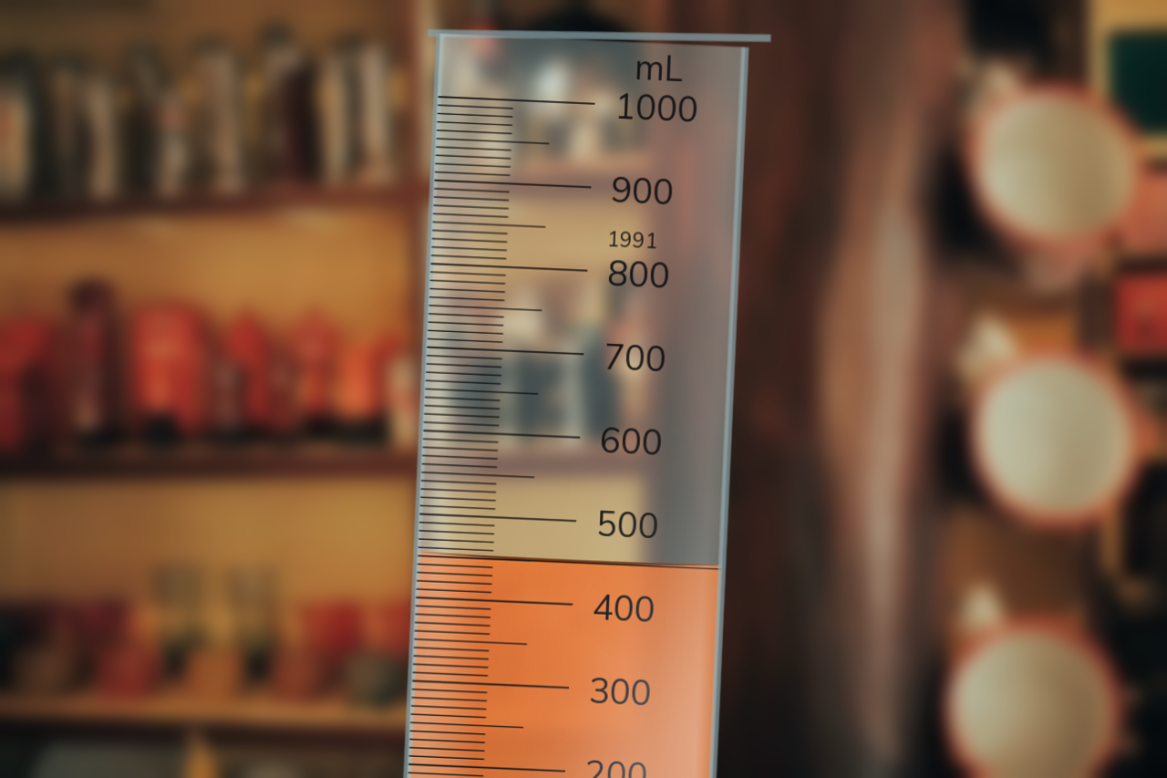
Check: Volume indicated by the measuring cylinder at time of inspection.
450 mL
